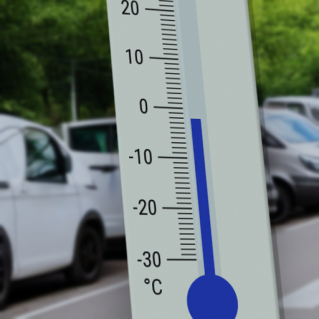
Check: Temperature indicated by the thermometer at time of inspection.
-2 °C
